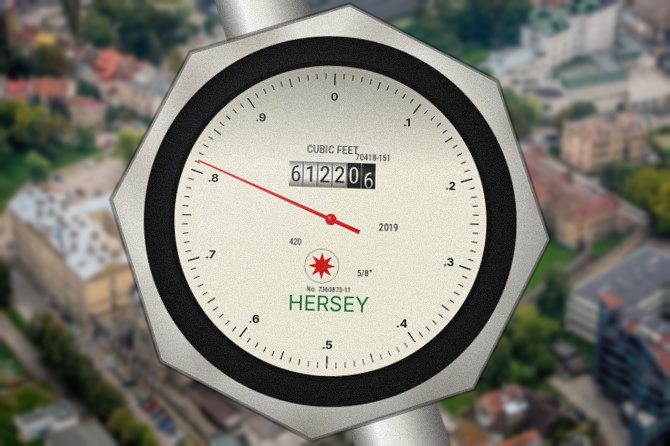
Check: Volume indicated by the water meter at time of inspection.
612205.81 ft³
